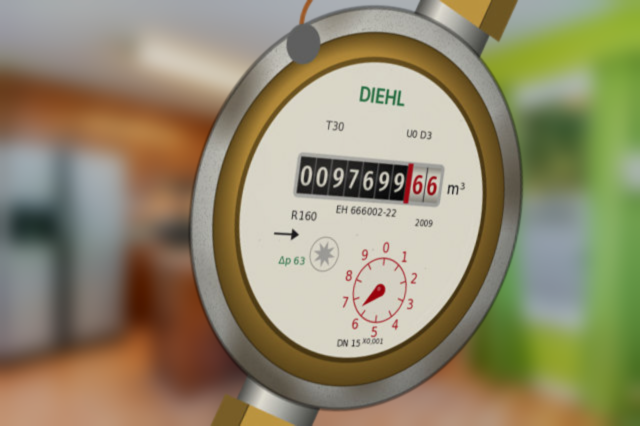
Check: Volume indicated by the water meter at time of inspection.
97699.666 m³
